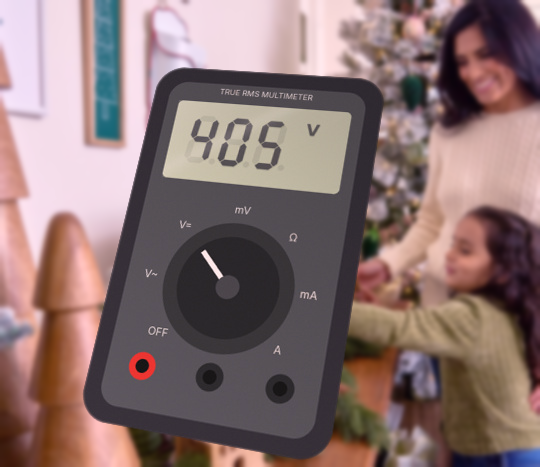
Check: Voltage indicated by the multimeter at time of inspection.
405 V
